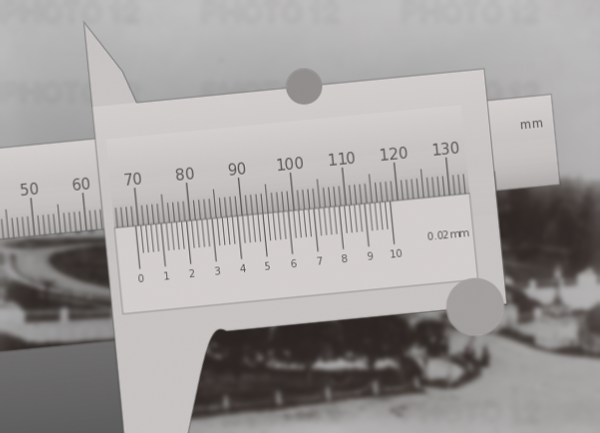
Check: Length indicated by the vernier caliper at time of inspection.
69.5 mm
